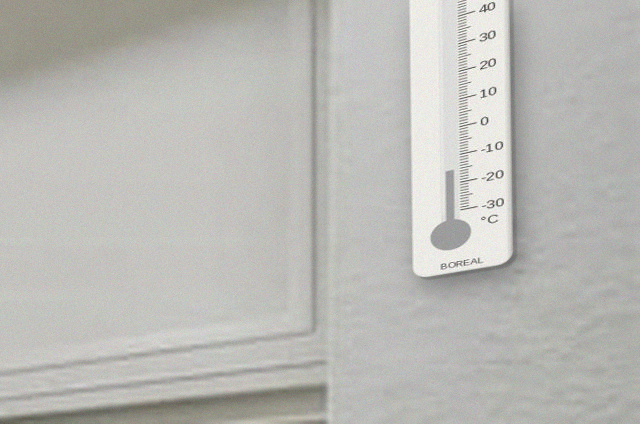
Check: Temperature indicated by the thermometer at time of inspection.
-15 °C
